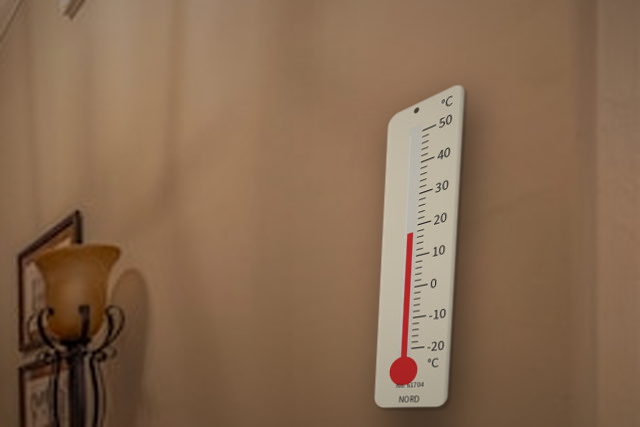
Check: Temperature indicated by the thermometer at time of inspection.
18 °C
